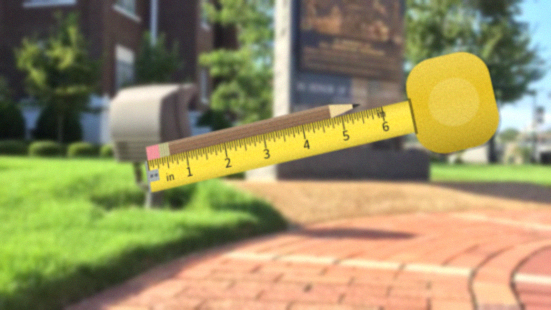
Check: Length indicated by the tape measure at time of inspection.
5.5 in
